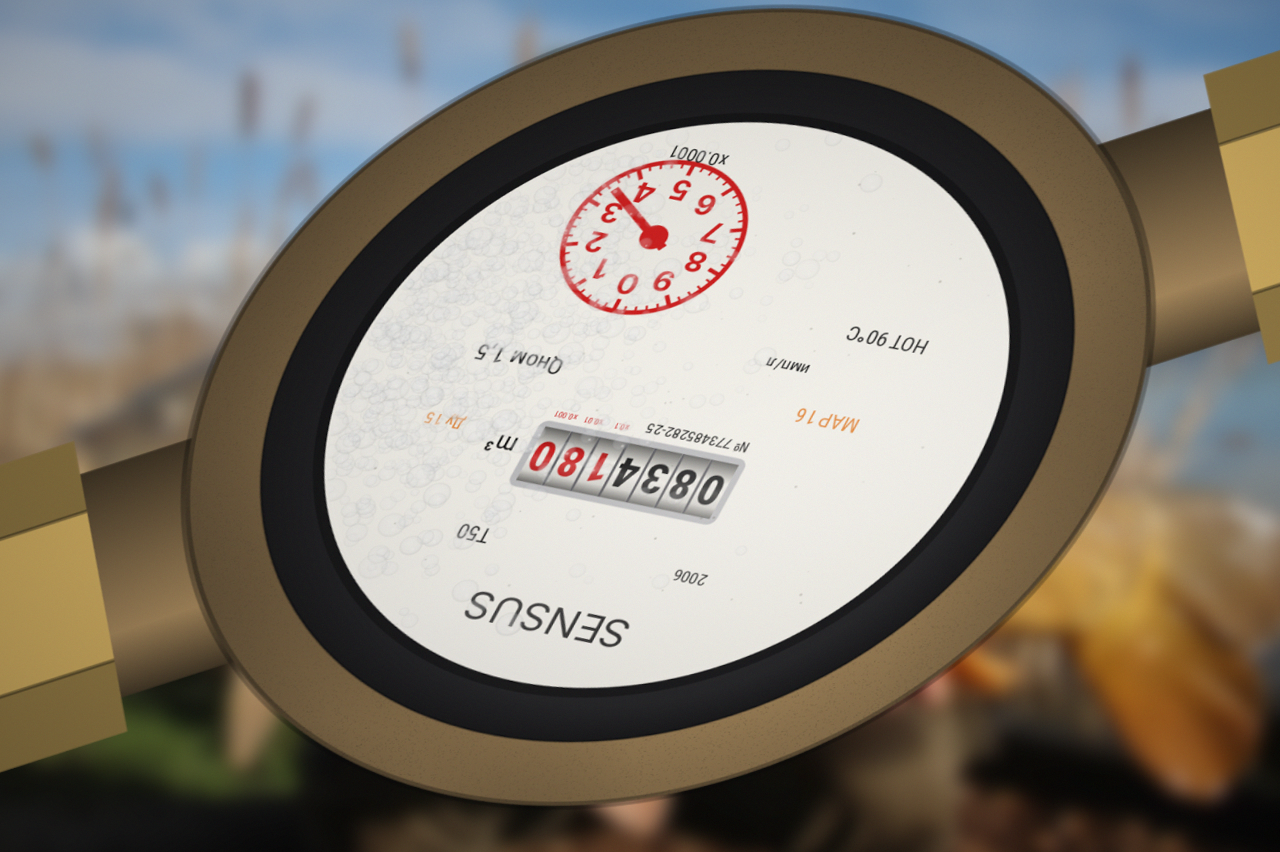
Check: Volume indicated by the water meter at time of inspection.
834.1803 m³
